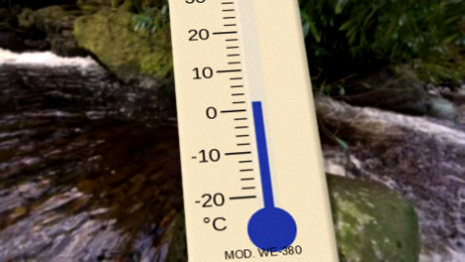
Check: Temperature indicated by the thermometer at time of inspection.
2 °C
